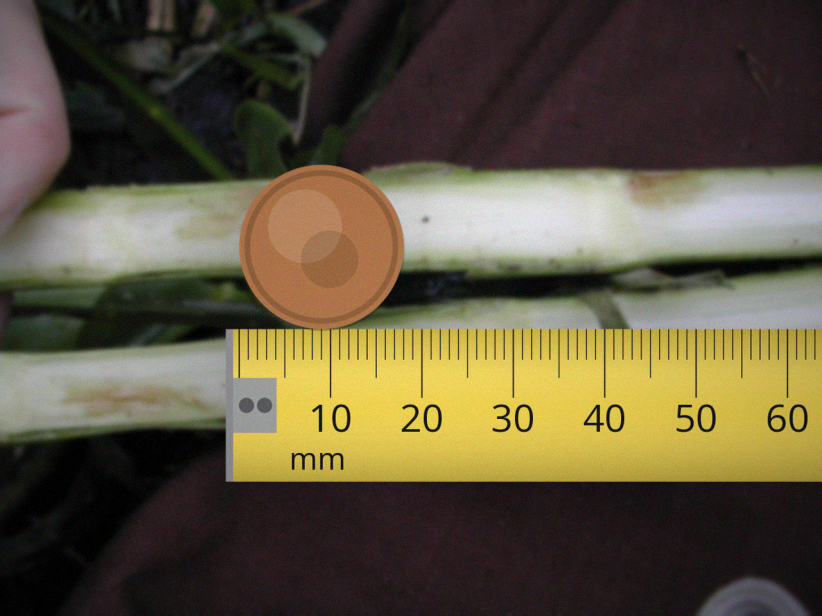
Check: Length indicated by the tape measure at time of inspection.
18 mm
